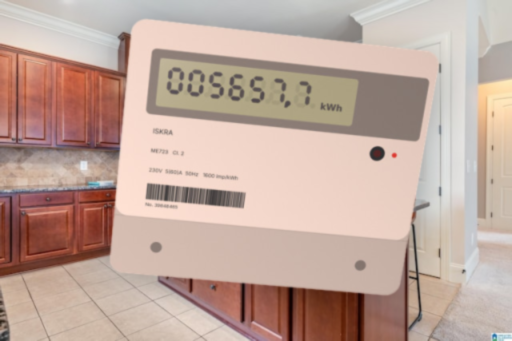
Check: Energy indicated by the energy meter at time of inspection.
5657.7 kWh
